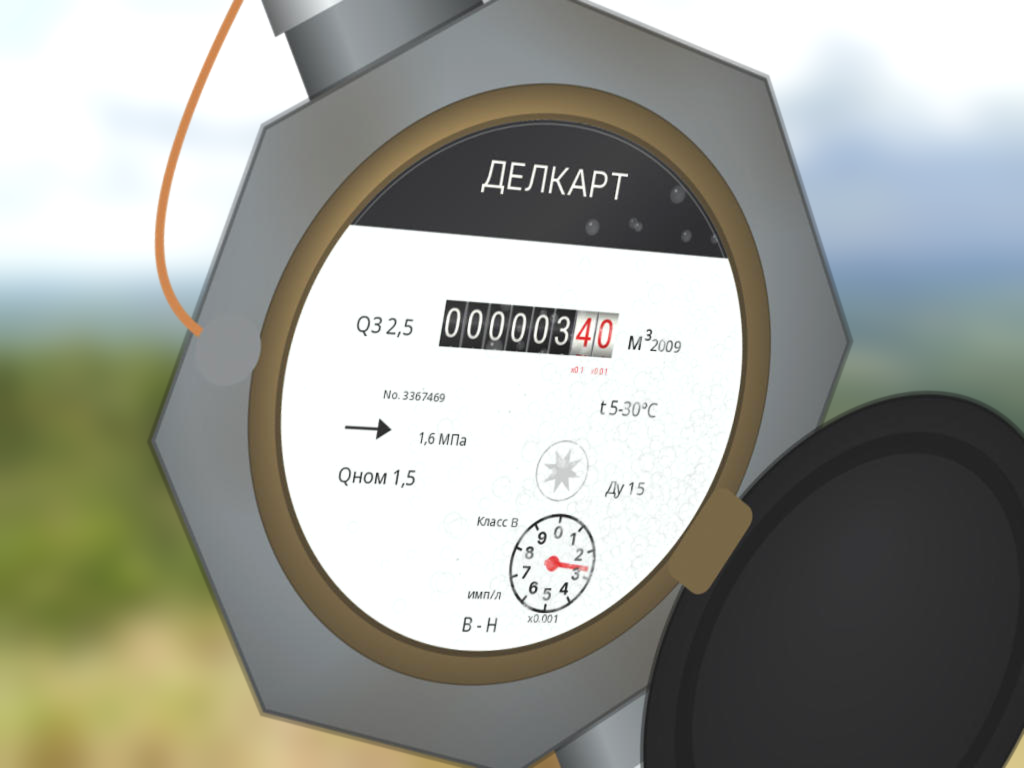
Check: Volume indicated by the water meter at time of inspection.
3.402 m³
